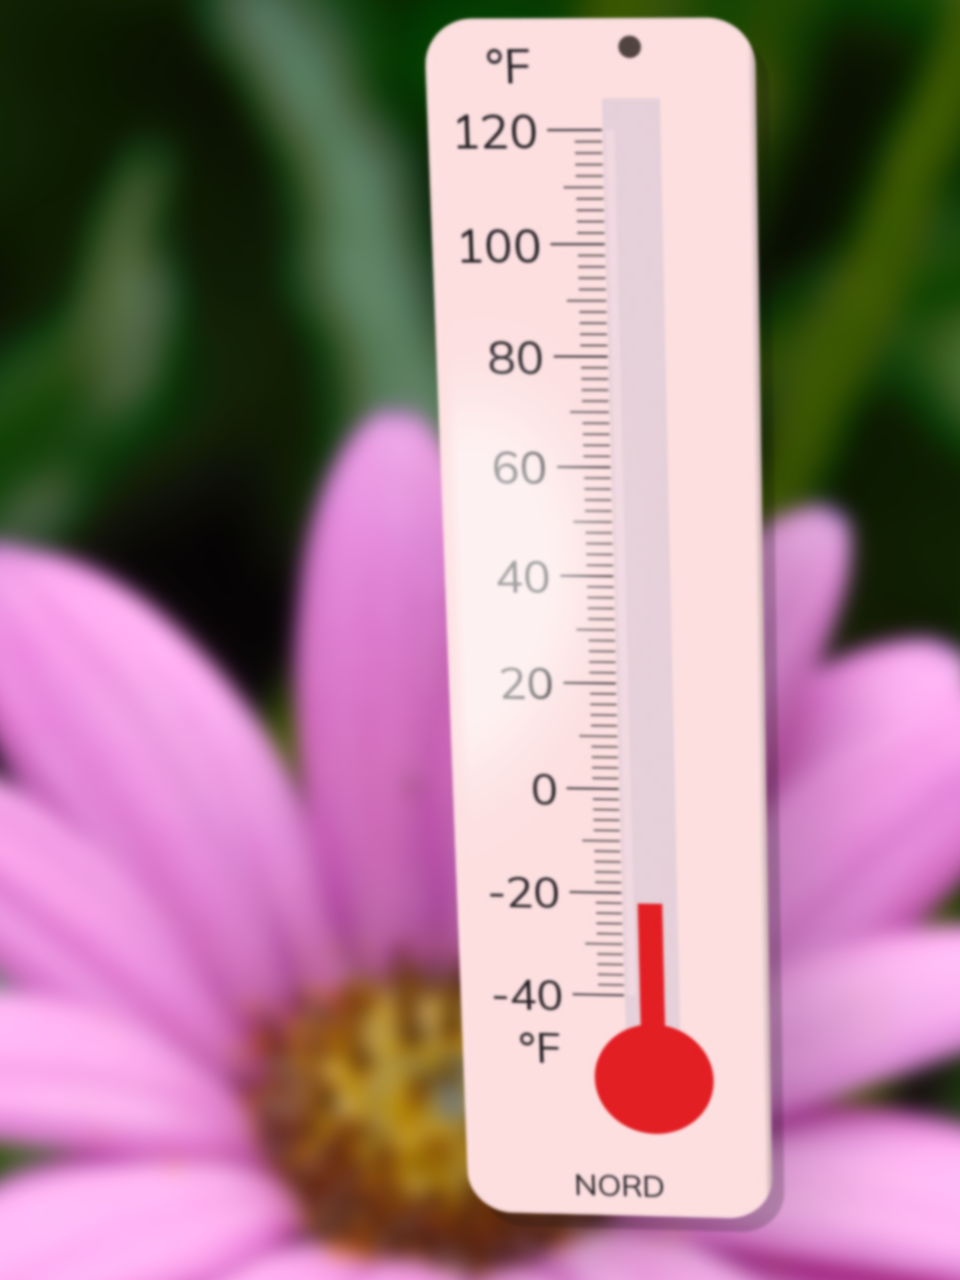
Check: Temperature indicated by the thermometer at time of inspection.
-22 °F
